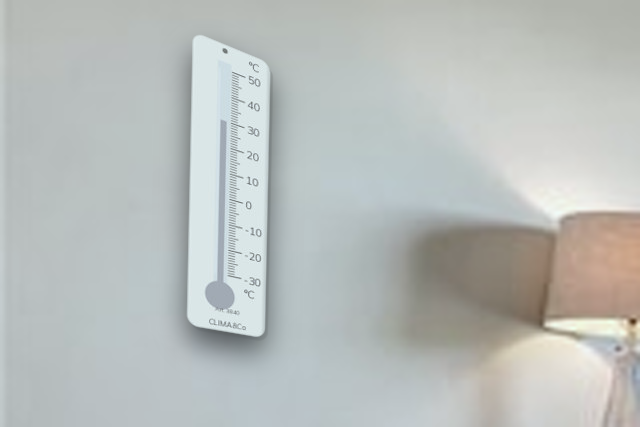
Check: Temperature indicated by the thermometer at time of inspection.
30 °C
